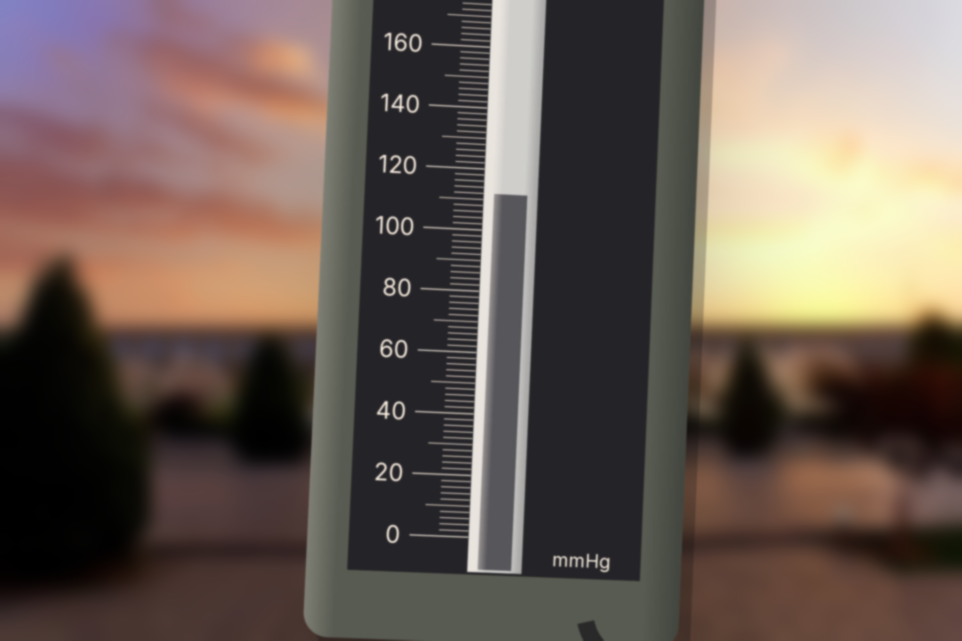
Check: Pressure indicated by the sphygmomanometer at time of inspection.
112 mmHg
